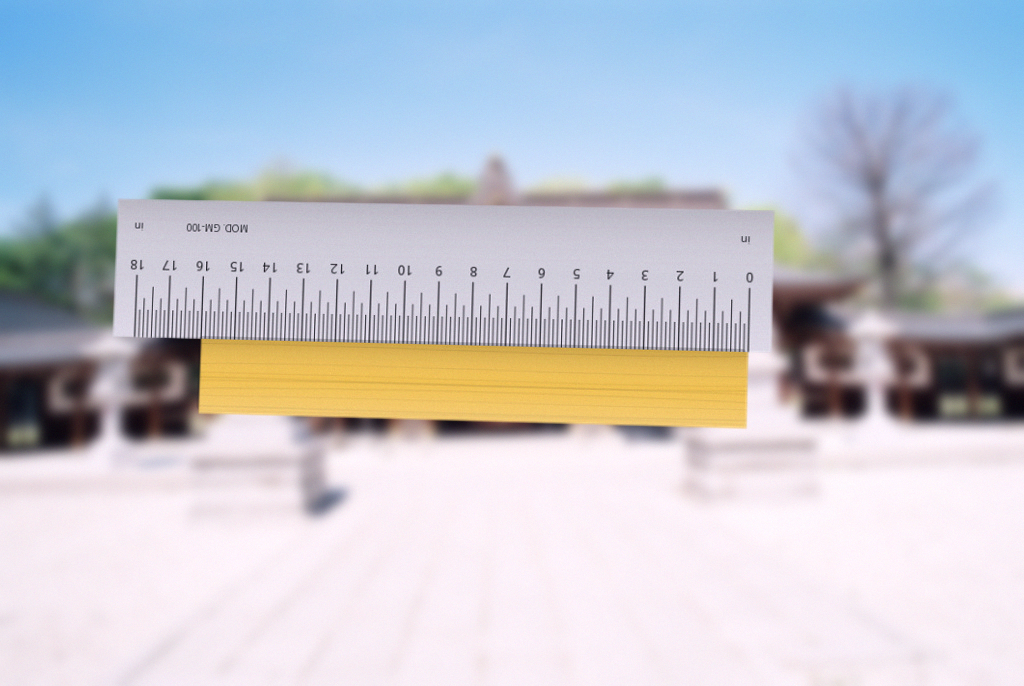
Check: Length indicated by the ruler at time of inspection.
16 in
